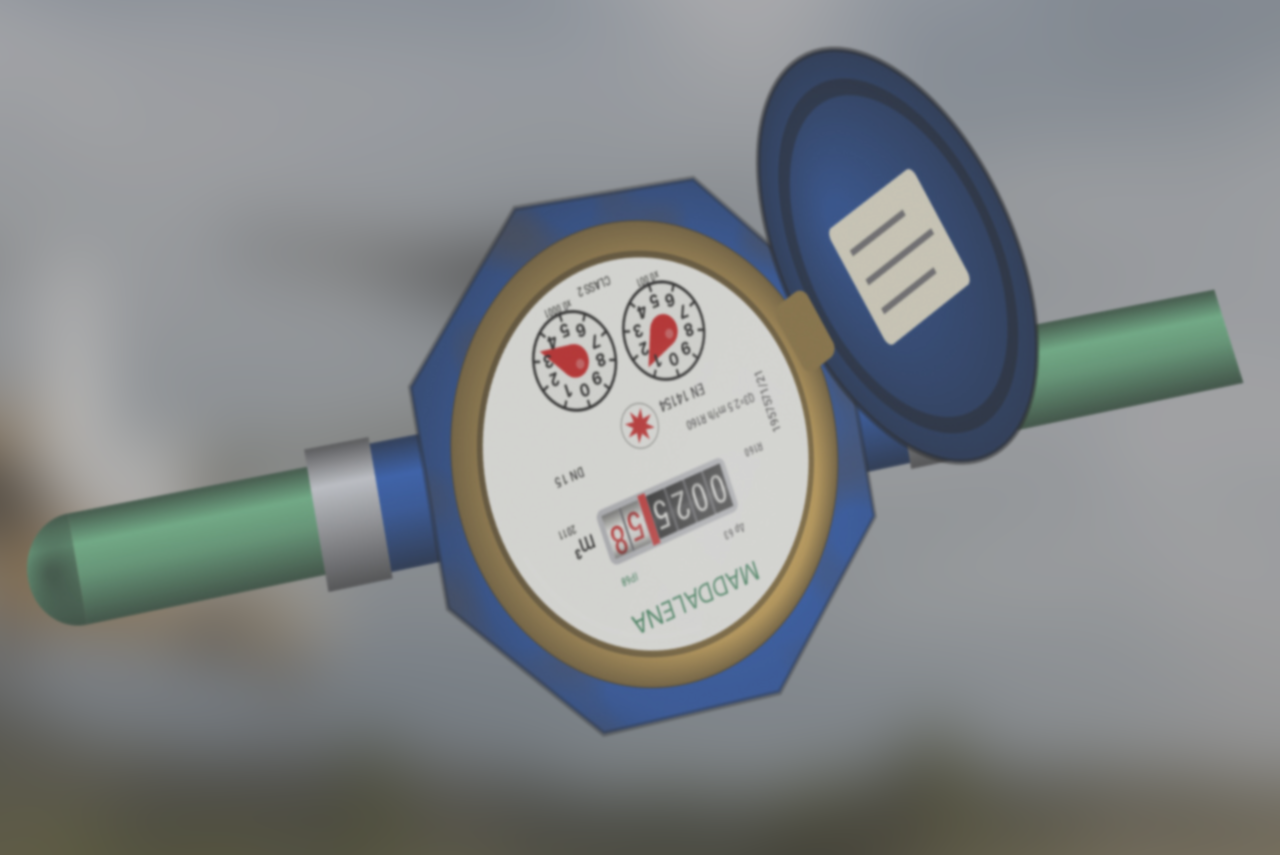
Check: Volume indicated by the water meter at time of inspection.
25.5813 m³
